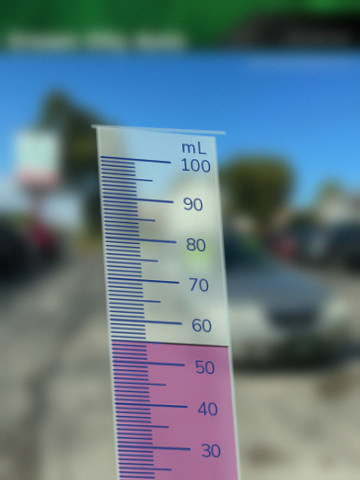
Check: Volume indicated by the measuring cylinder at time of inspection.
55 mL
